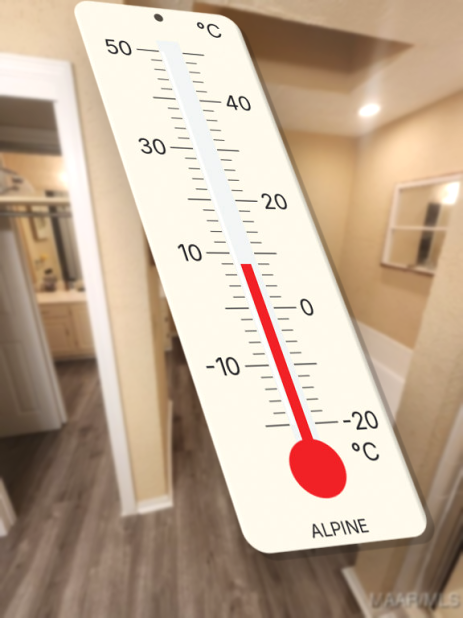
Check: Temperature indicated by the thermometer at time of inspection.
8 °C
